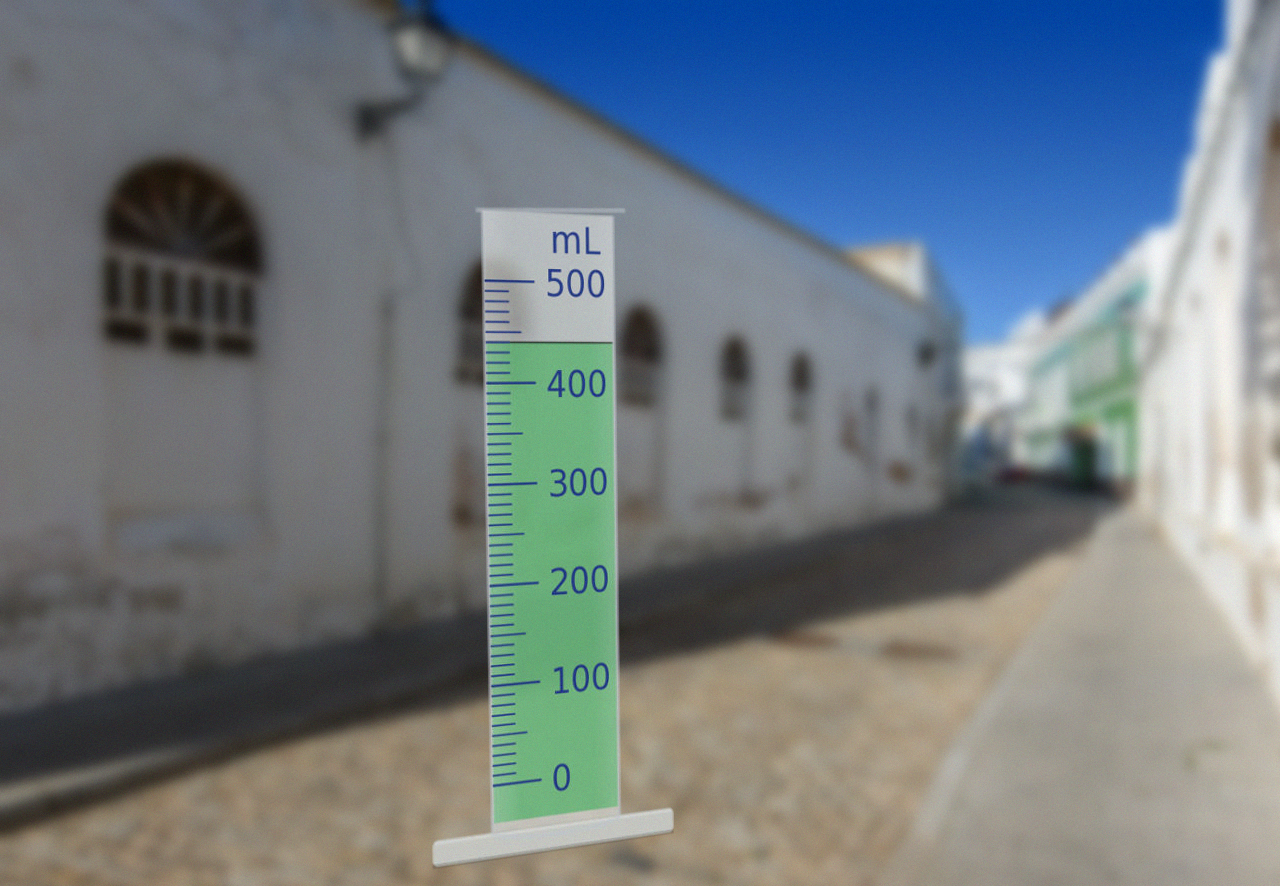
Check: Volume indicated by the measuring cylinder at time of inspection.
440 mL
